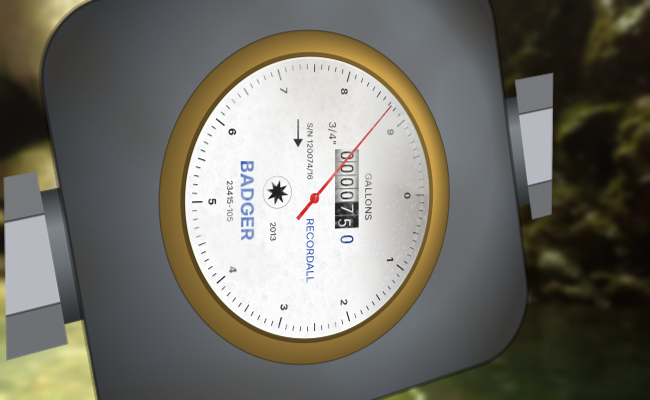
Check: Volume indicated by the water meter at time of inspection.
748.7 gal
